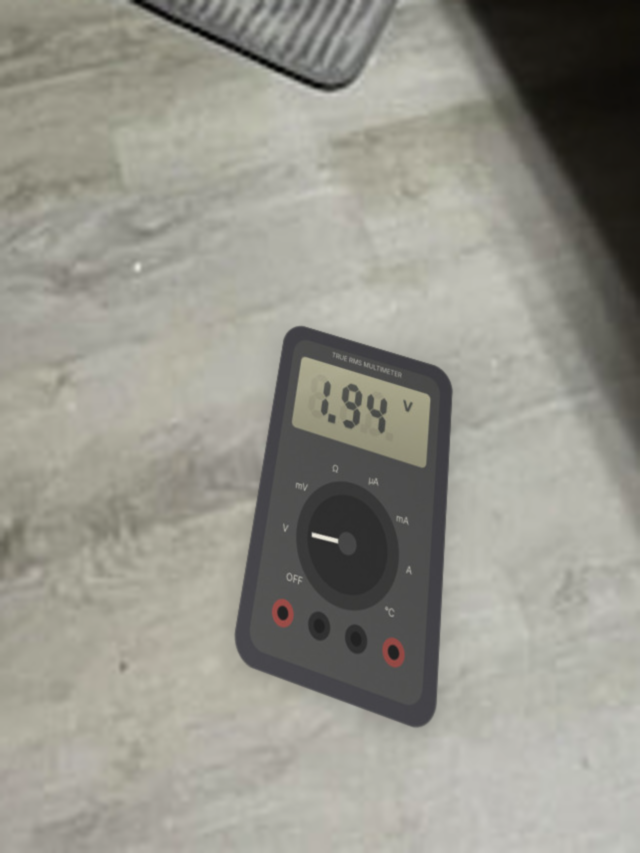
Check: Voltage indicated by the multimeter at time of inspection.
1.94 V
